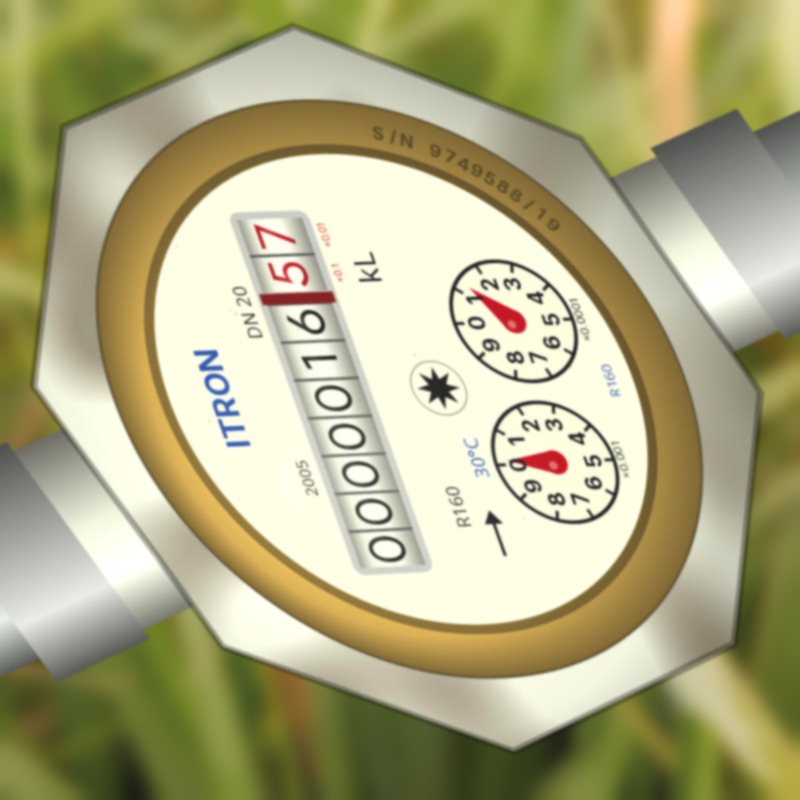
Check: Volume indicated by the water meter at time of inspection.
16.5701 kL
